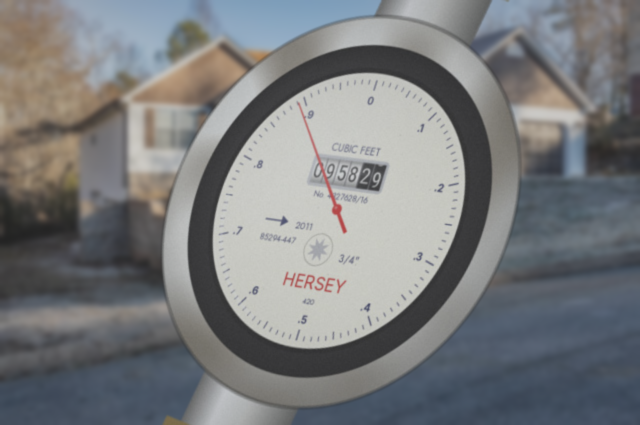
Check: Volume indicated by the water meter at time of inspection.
95828.89 ft³
